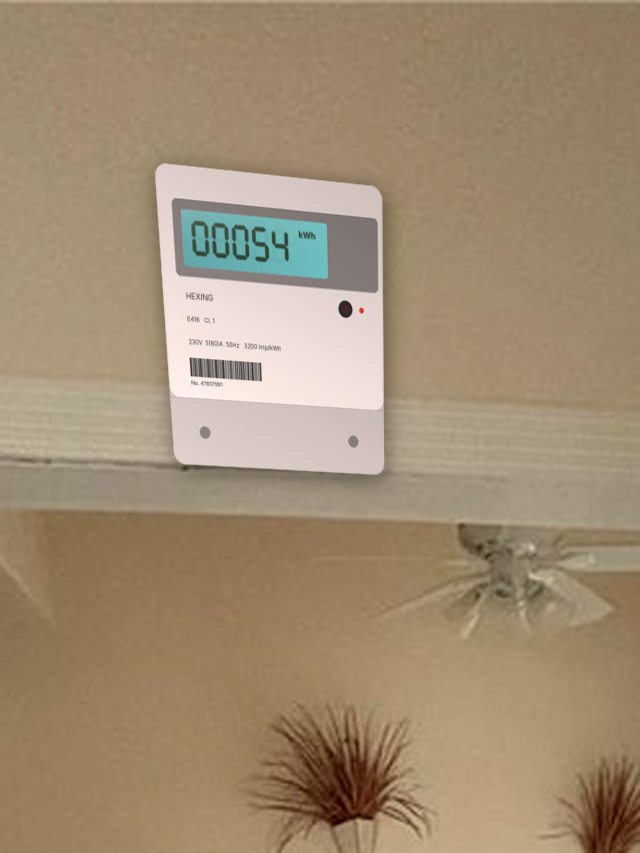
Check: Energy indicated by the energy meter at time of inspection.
54 kWh
